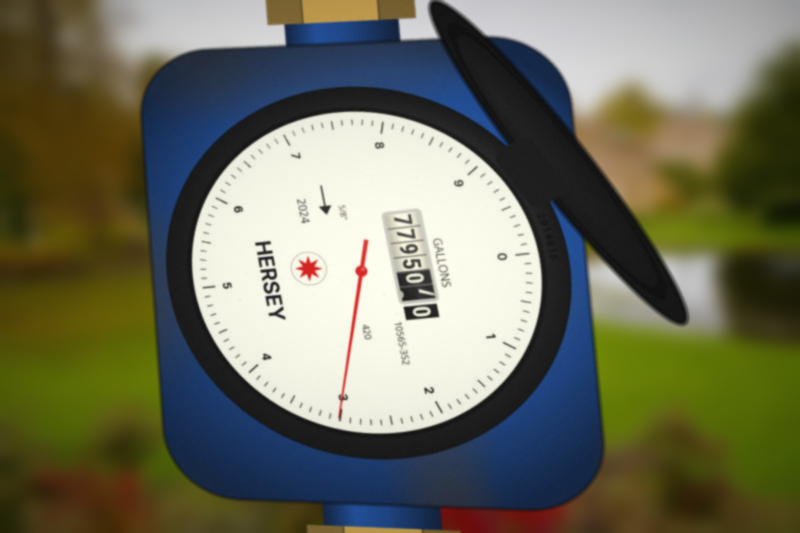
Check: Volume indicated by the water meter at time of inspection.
7795073.0 gal
